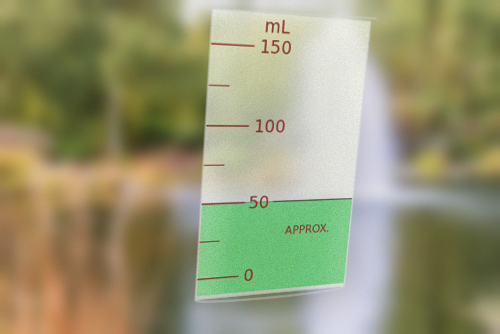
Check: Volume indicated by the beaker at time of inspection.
50 mL
